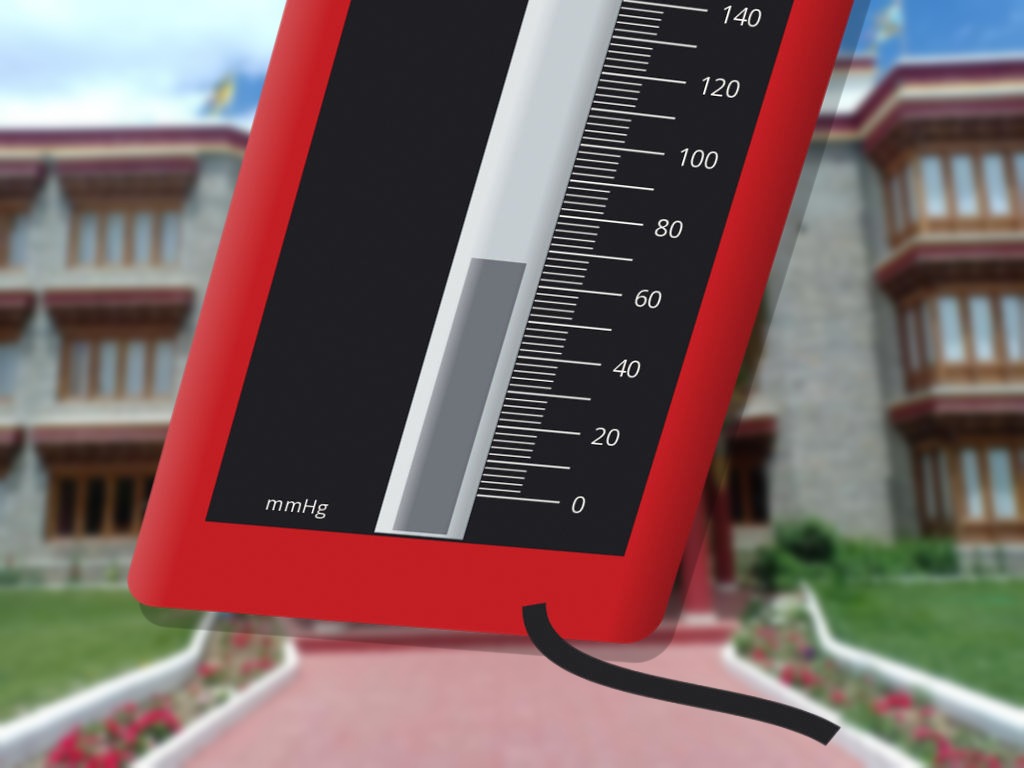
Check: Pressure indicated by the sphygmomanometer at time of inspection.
66 mmHg
